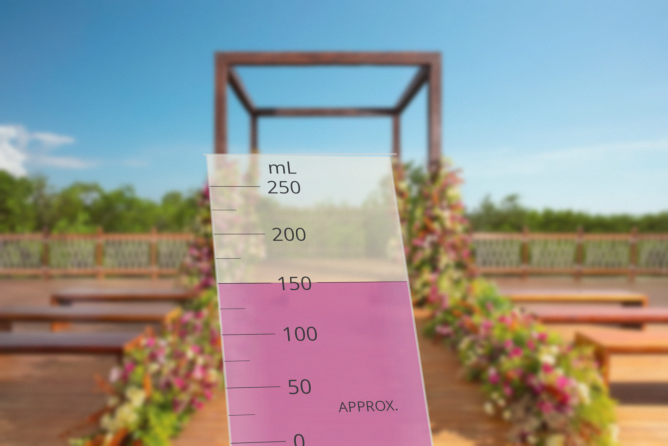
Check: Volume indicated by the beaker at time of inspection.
150 mL
